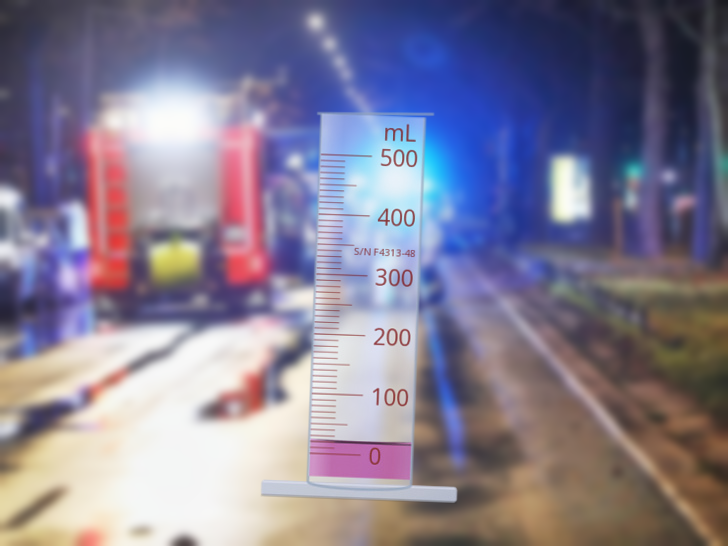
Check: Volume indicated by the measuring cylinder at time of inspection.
20 mL
